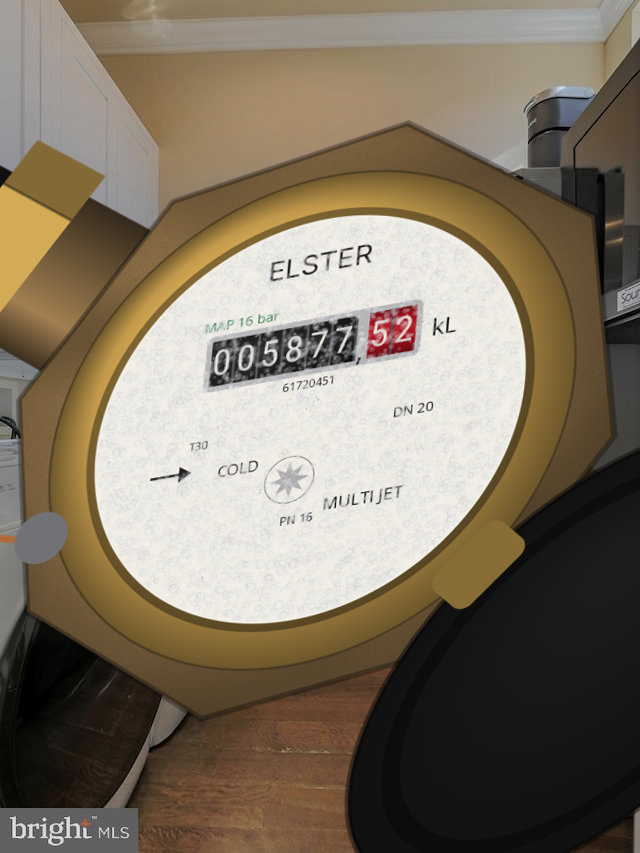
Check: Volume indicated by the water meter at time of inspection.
5877.52 kL
